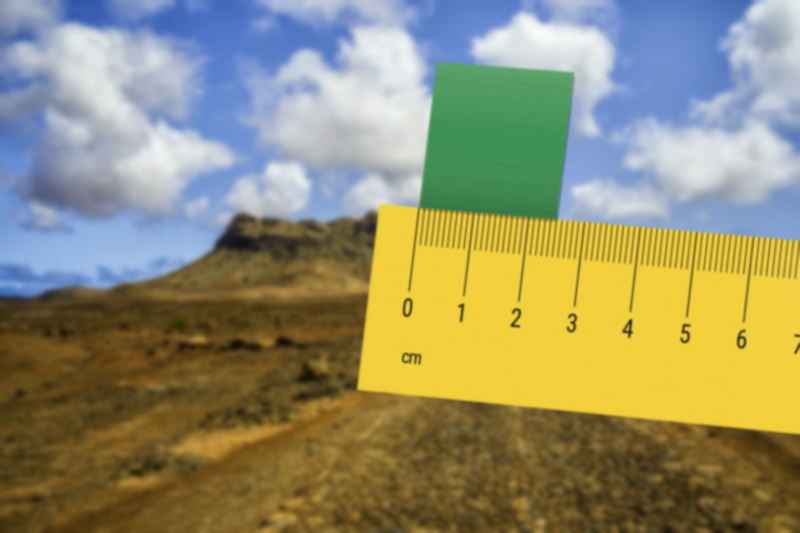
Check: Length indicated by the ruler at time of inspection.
2.5 cm
